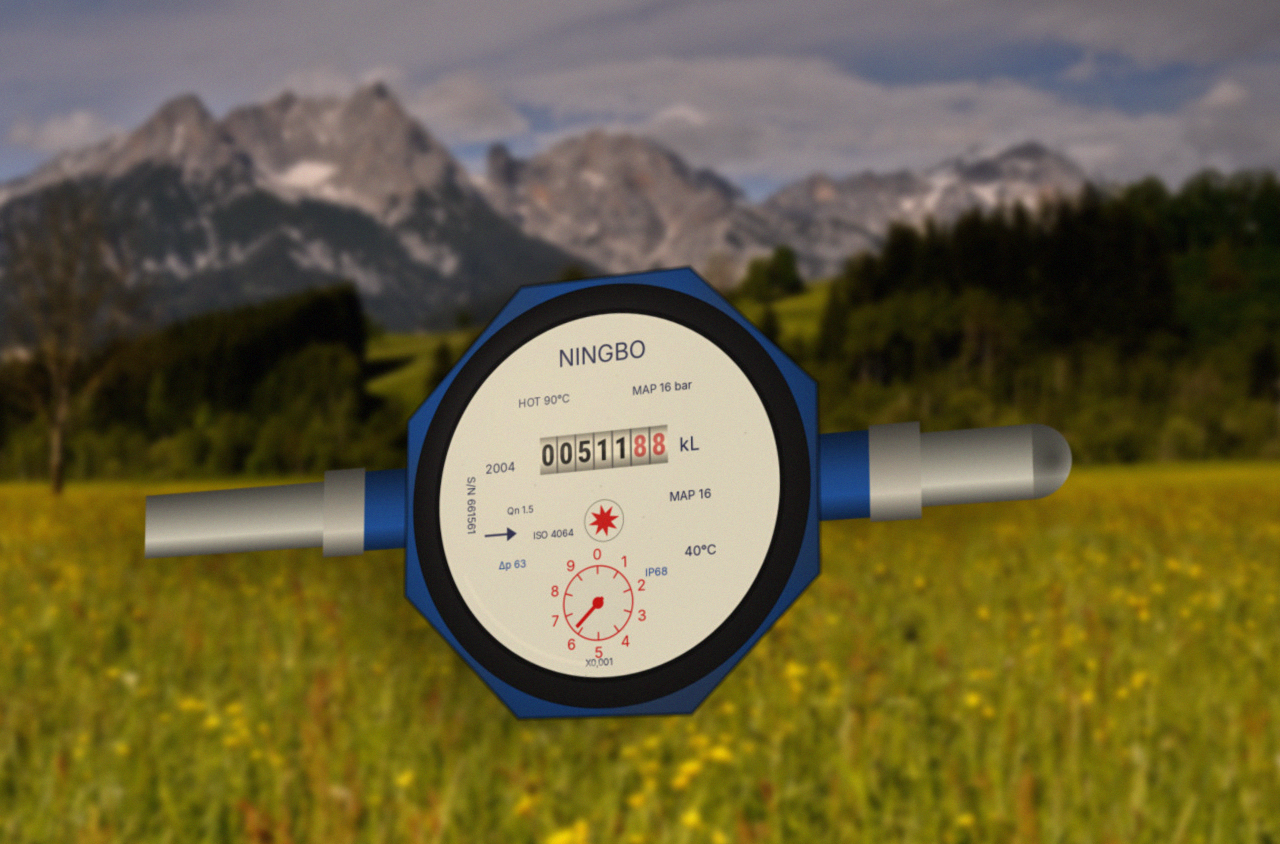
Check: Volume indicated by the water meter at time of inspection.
511.886 kL
